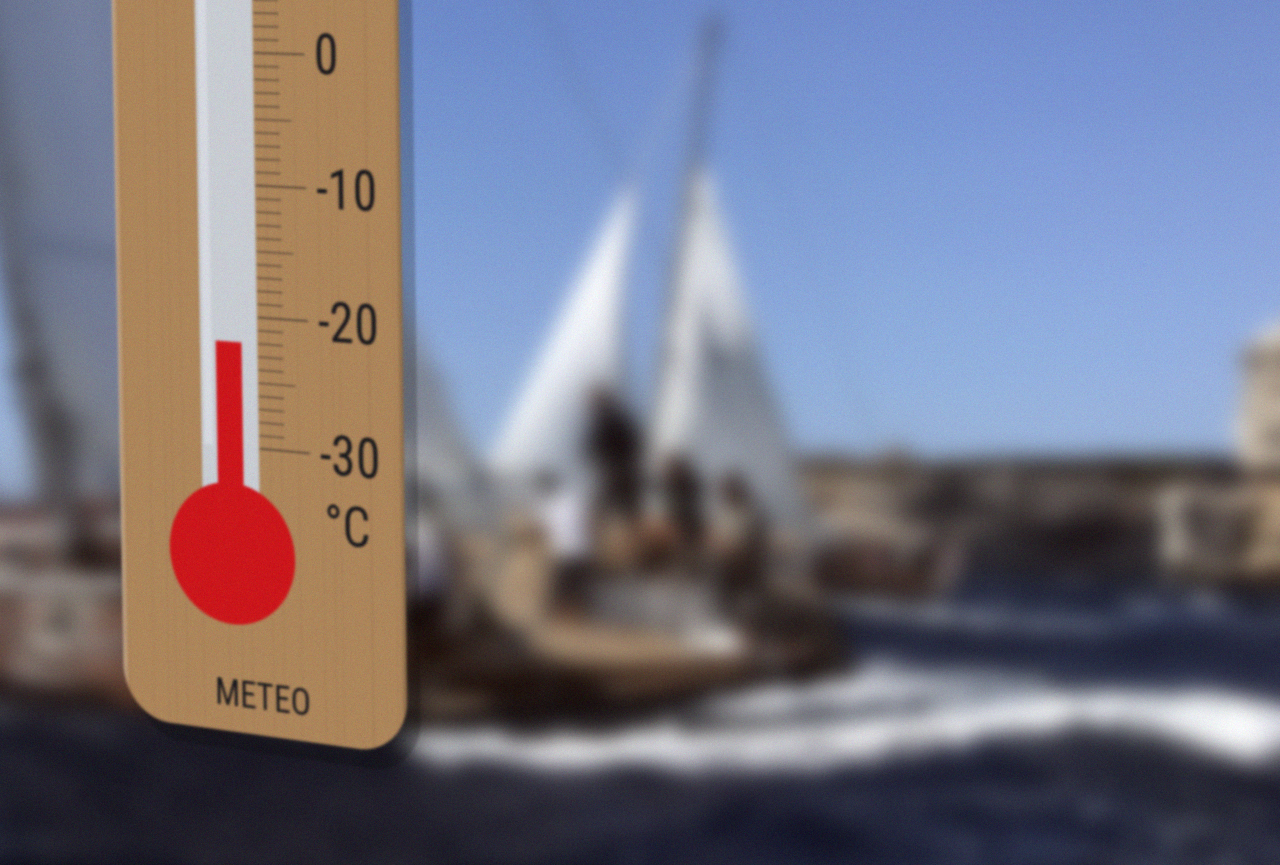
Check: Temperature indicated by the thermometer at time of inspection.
-22 °C
